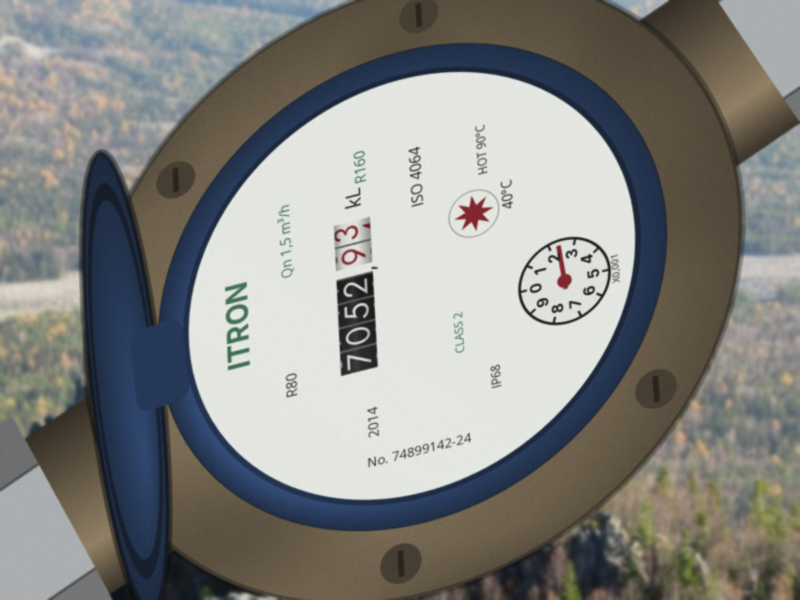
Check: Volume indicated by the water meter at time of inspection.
7052.932 kL
